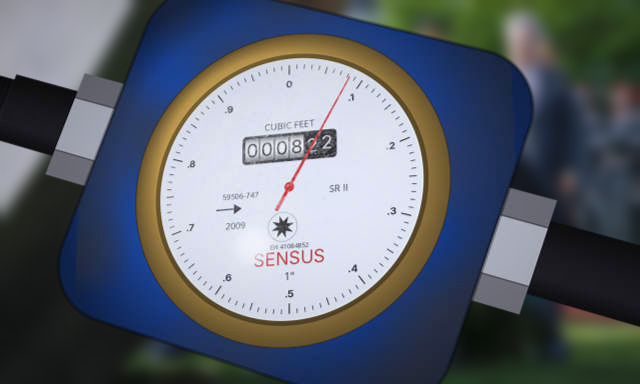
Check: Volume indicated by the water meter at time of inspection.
822.08 ft³
